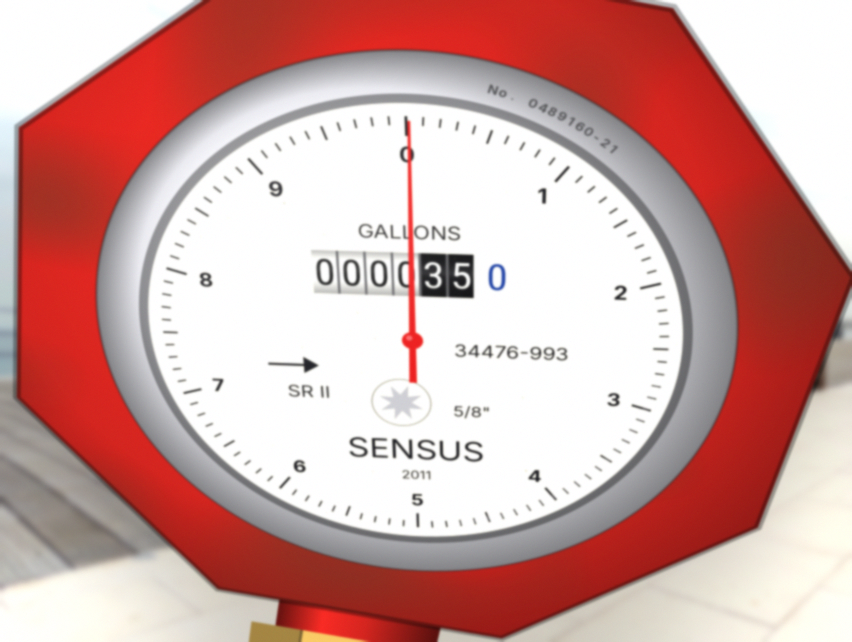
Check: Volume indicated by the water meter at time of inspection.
350.0 gal
